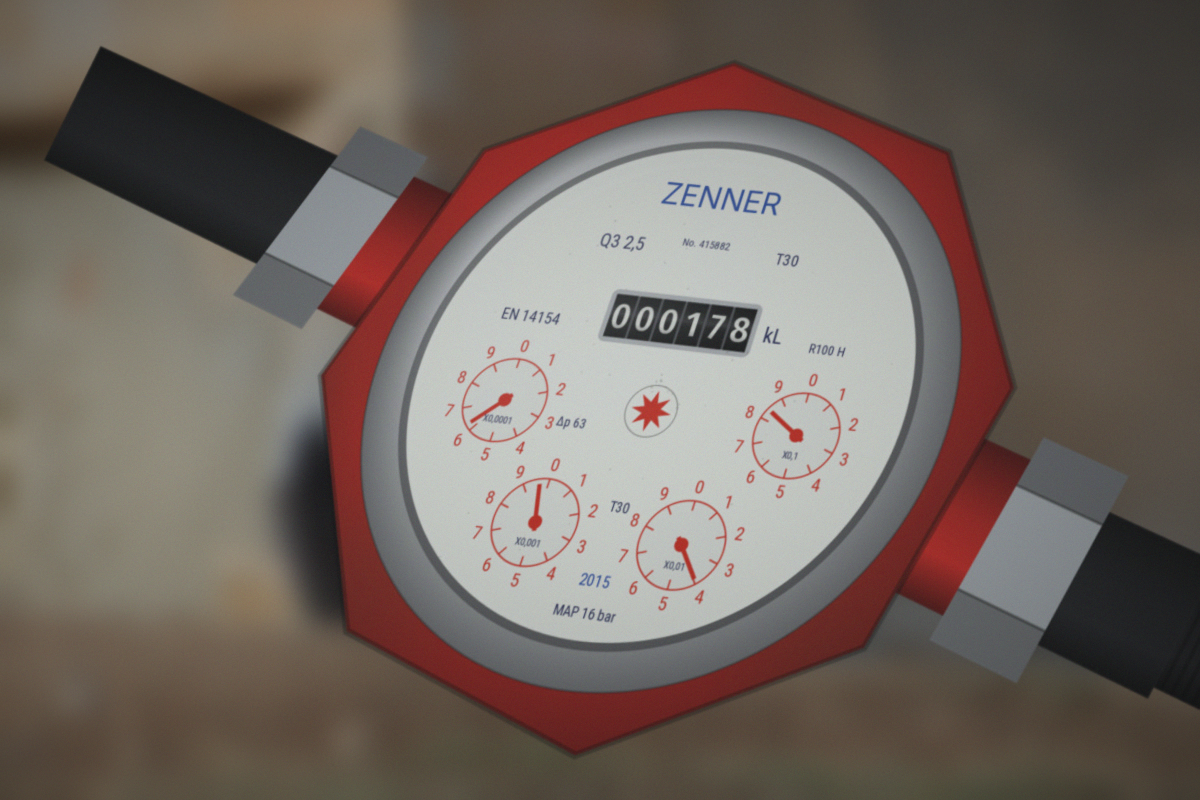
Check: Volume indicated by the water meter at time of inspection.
178.8396 kL
